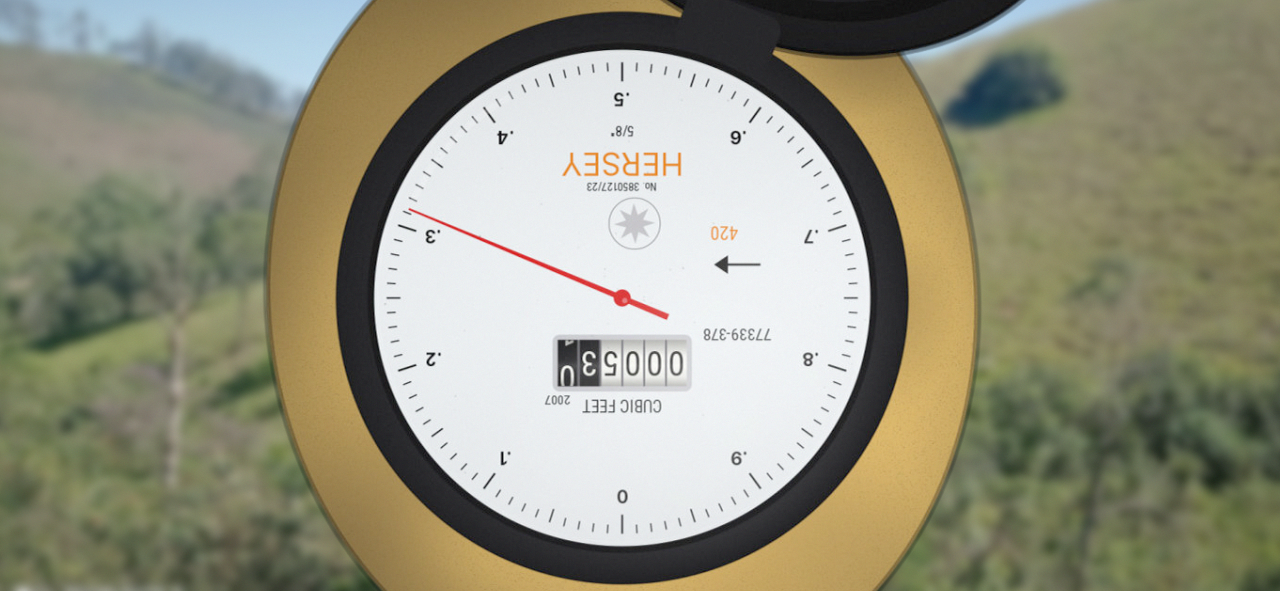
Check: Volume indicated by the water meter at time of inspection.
530.31 ft³
